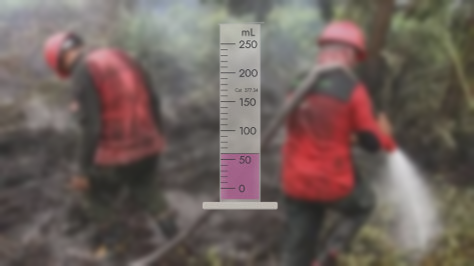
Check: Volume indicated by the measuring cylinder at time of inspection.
60 mL
